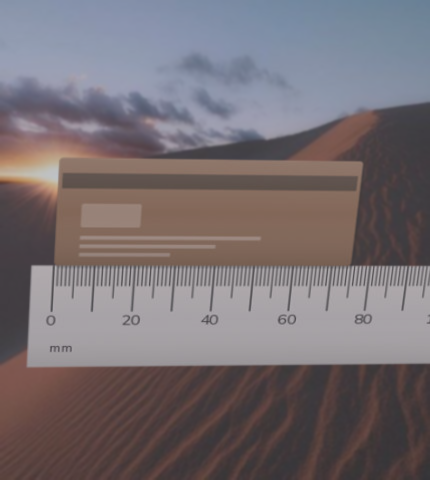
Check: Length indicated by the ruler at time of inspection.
75 mm
